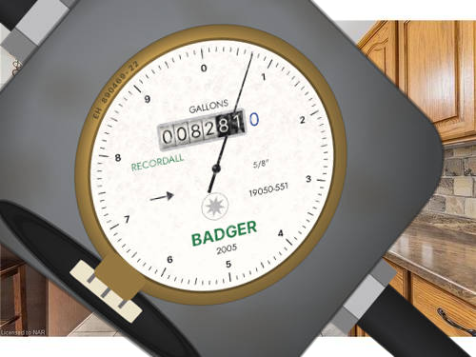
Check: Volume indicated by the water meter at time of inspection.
82810.7 gal
